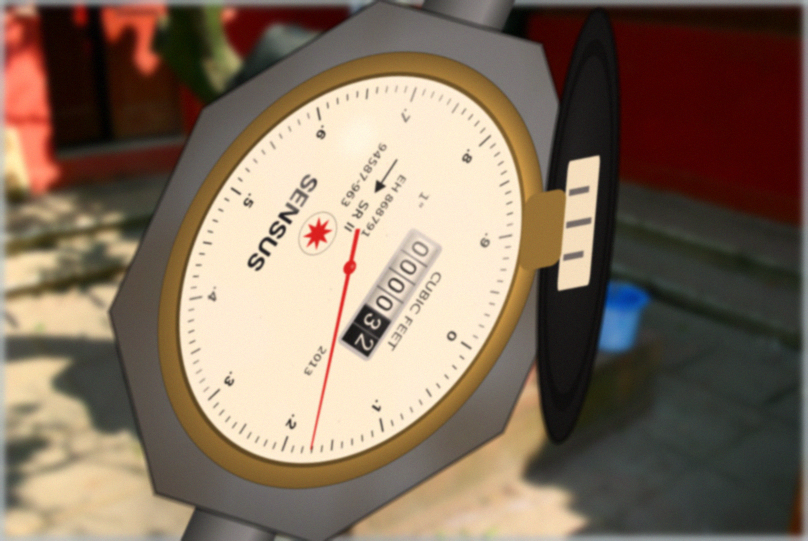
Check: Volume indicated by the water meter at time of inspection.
32.17 ft³
